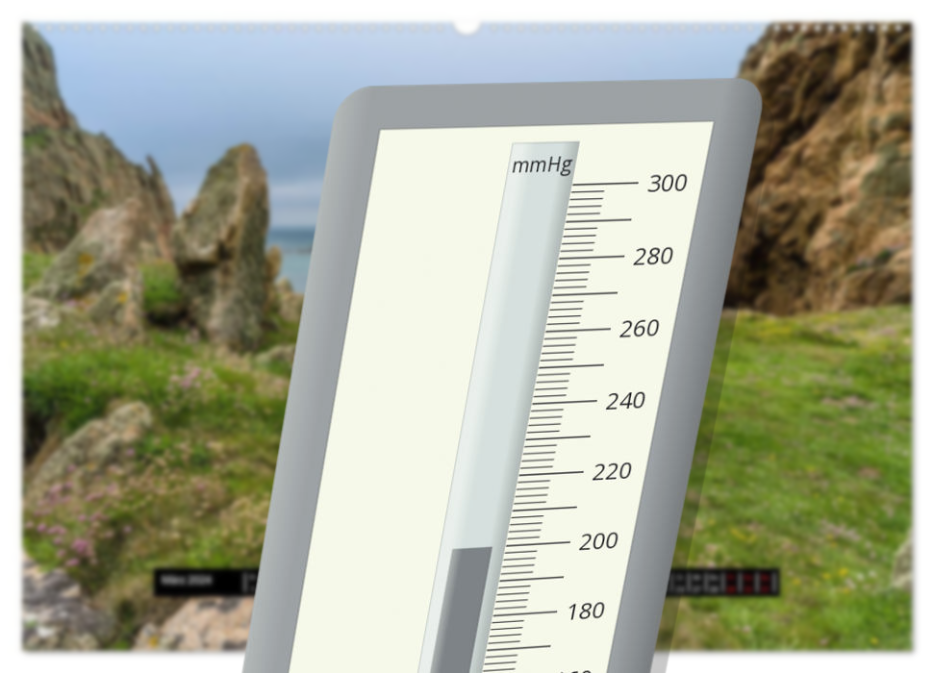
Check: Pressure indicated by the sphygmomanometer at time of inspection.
200 mmHg
